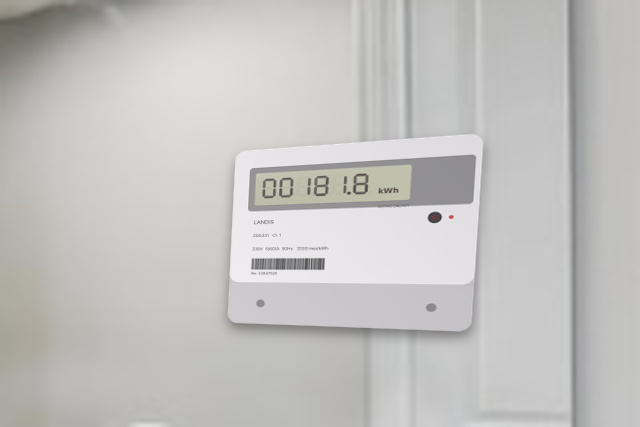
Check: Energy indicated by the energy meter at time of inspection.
181.8 kWh
